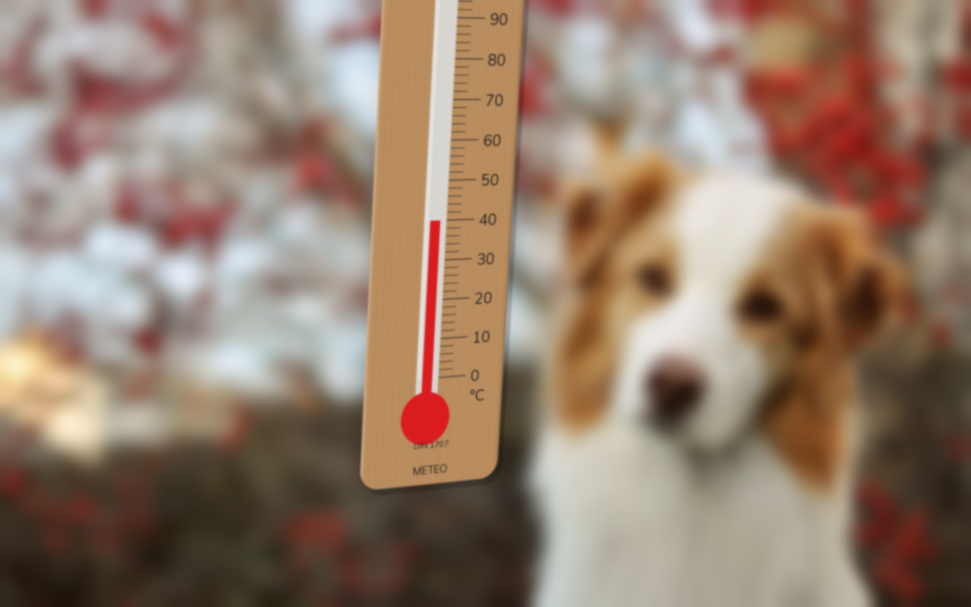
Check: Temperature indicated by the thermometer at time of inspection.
40 °C
